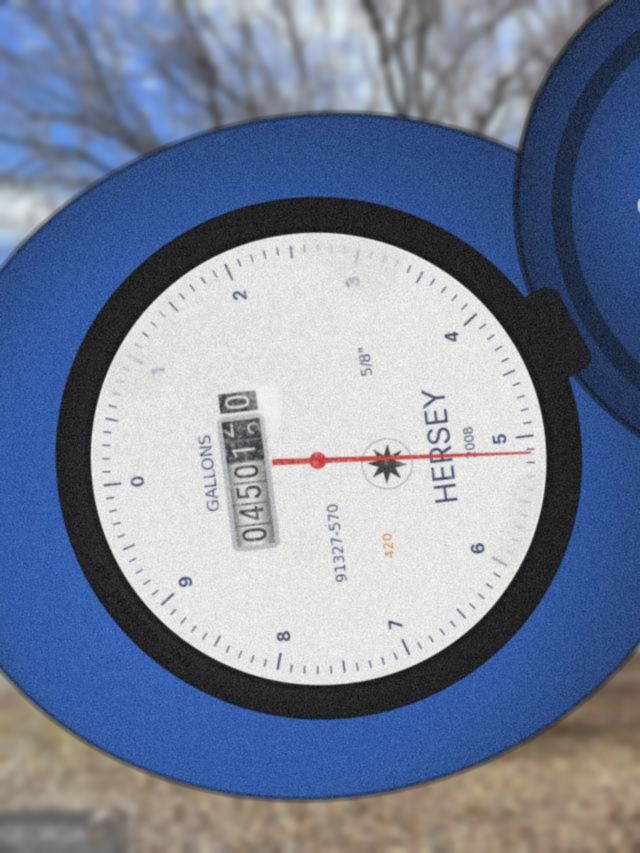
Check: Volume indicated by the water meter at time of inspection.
450125.1 gal
